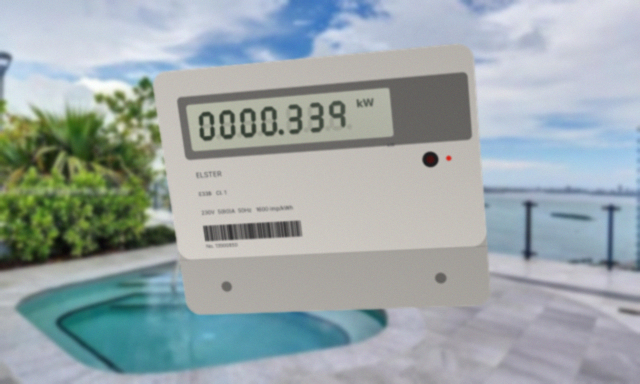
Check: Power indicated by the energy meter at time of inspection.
0.339 kW
